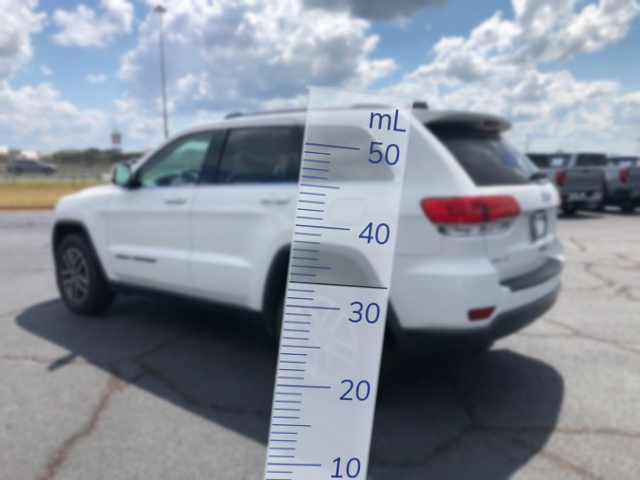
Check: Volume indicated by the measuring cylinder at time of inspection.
33 mL
